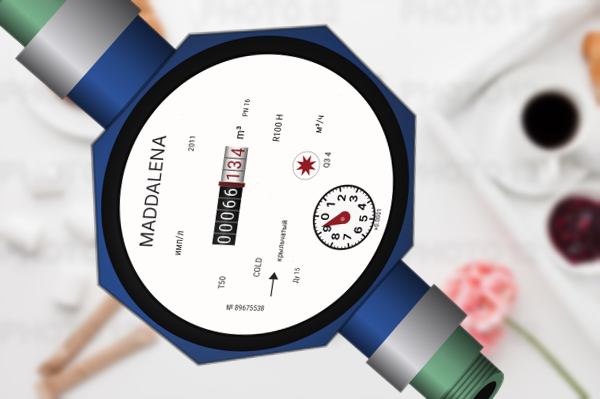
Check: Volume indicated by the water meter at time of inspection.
66.1339 m³
